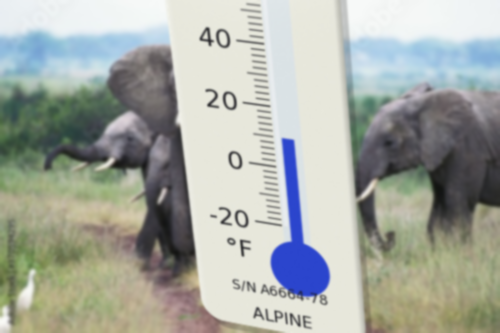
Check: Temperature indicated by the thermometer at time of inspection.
10 °F
